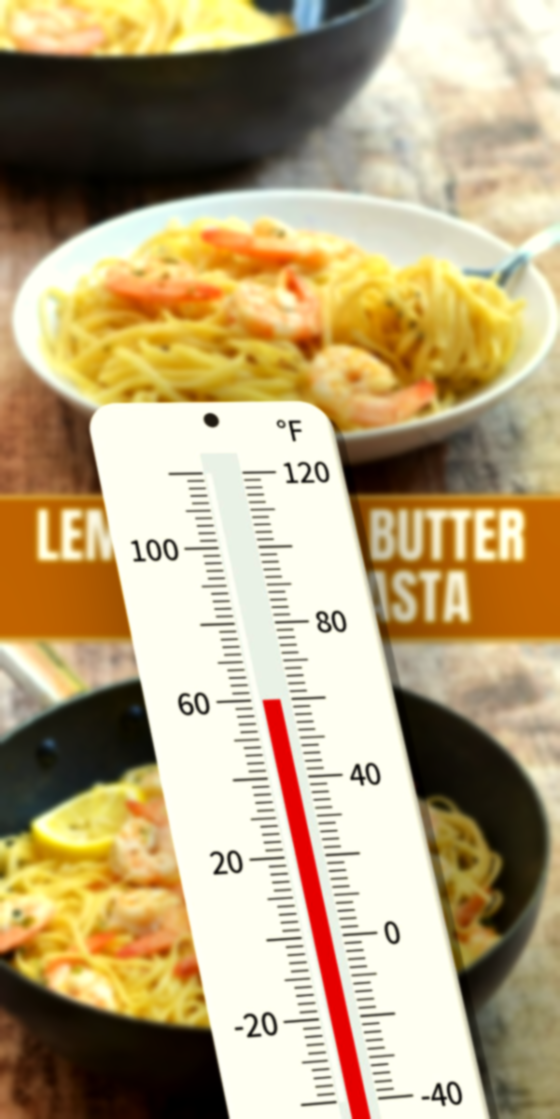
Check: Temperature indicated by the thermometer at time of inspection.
60 °F
